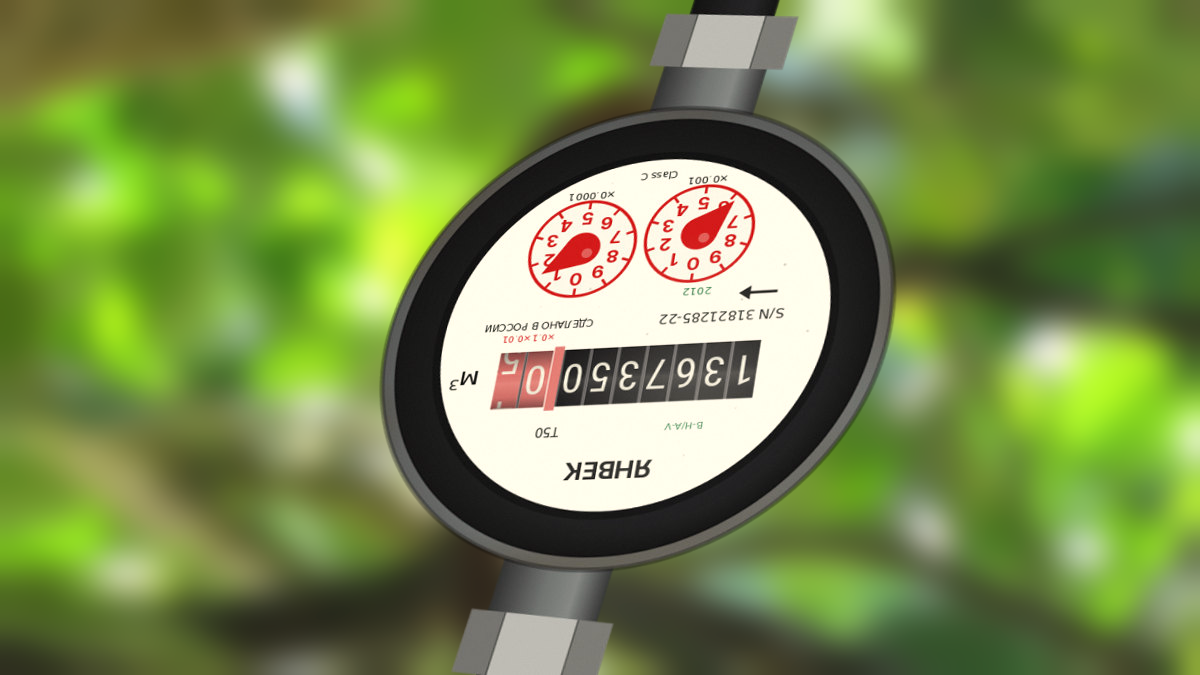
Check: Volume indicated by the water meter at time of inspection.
1367350.0461 m³
